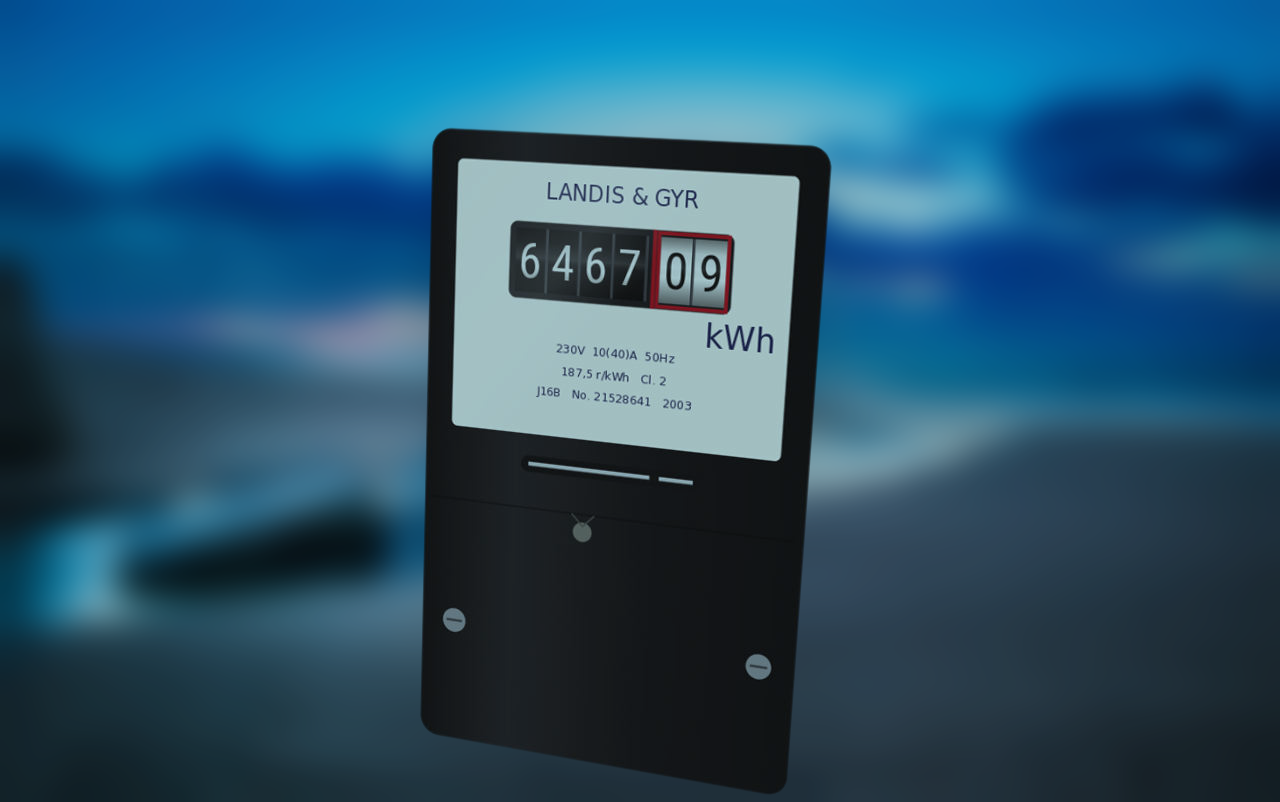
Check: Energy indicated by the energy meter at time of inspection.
6467.09 kWh
